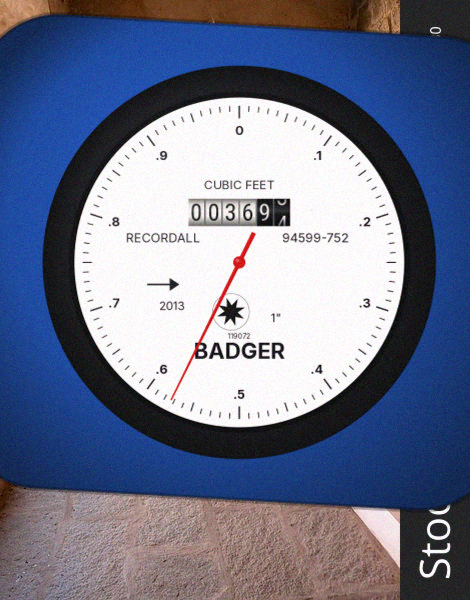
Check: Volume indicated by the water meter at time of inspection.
3693.57 ft³
